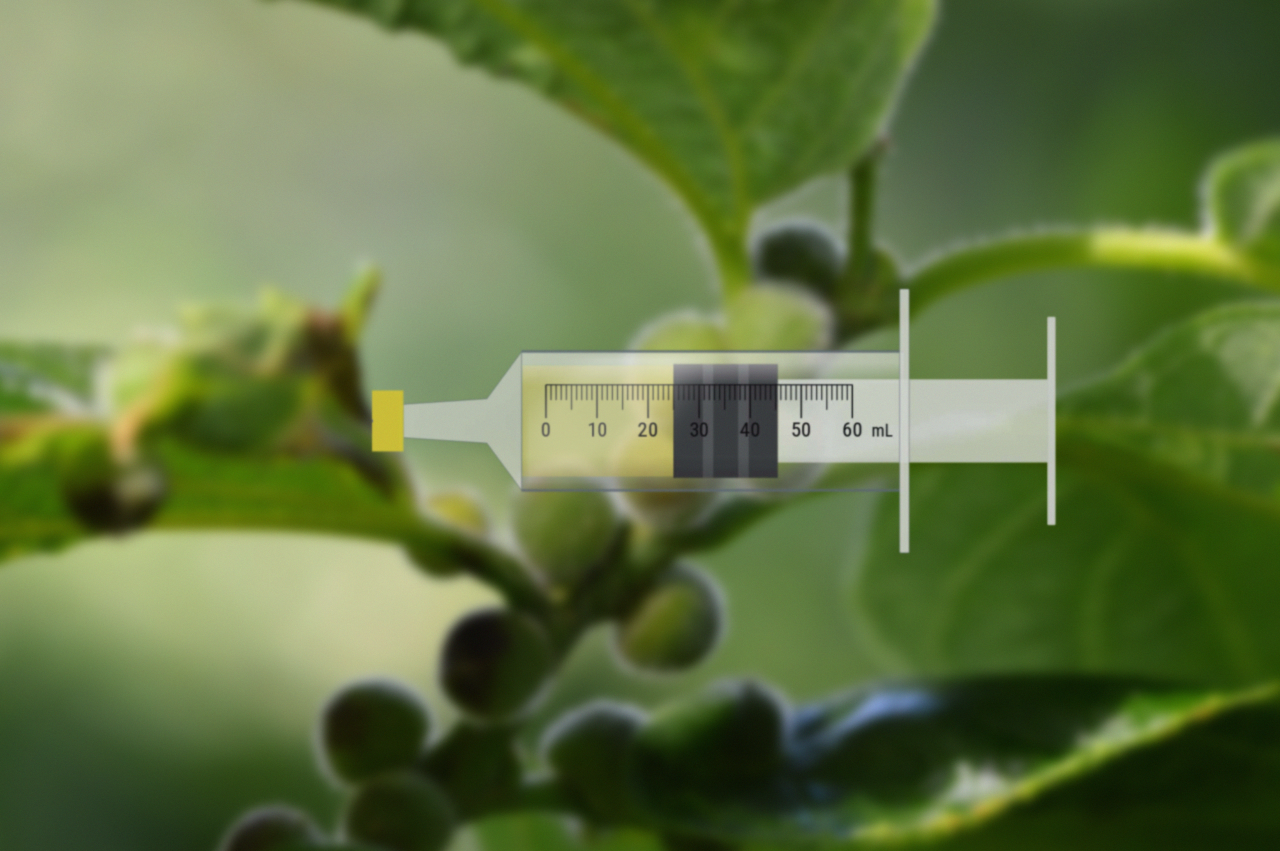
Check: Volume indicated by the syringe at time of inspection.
25 mL
